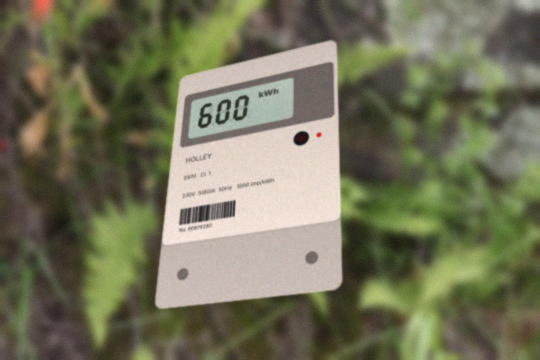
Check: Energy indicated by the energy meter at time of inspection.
600 kWh
